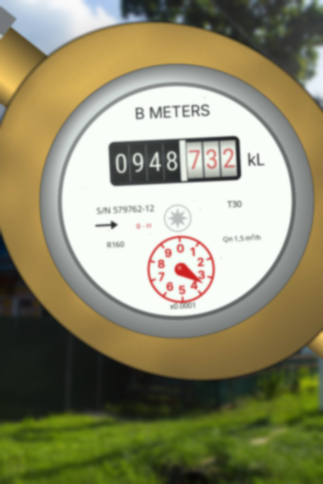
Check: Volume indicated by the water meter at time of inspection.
948.7323 kL
